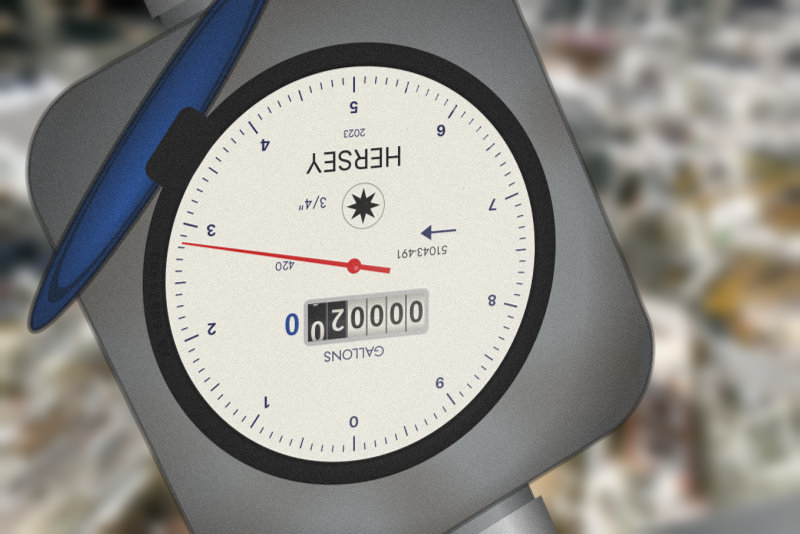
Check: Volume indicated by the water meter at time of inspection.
202.8 gal
